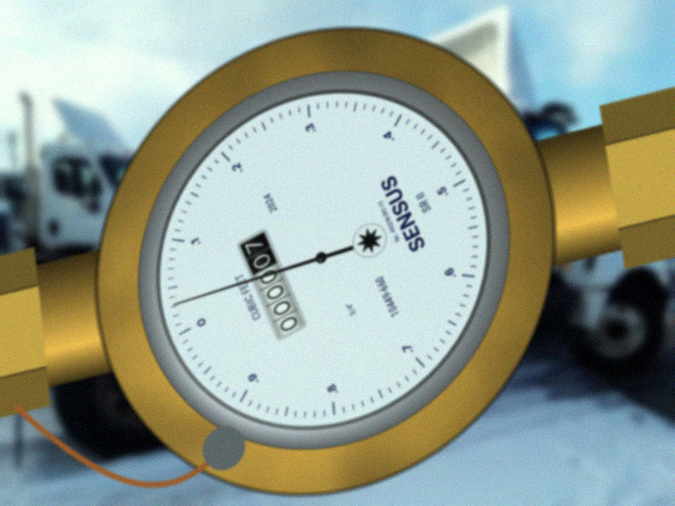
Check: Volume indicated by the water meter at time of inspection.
7.03 ft³
